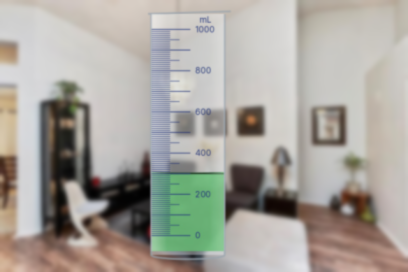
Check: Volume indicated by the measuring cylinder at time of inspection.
300 mL
